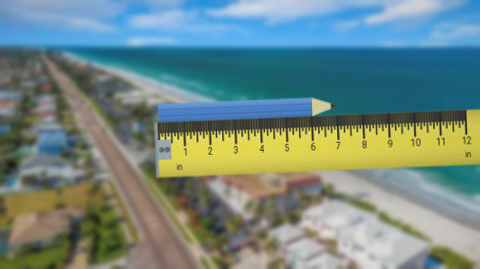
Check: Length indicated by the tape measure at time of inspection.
7 in
